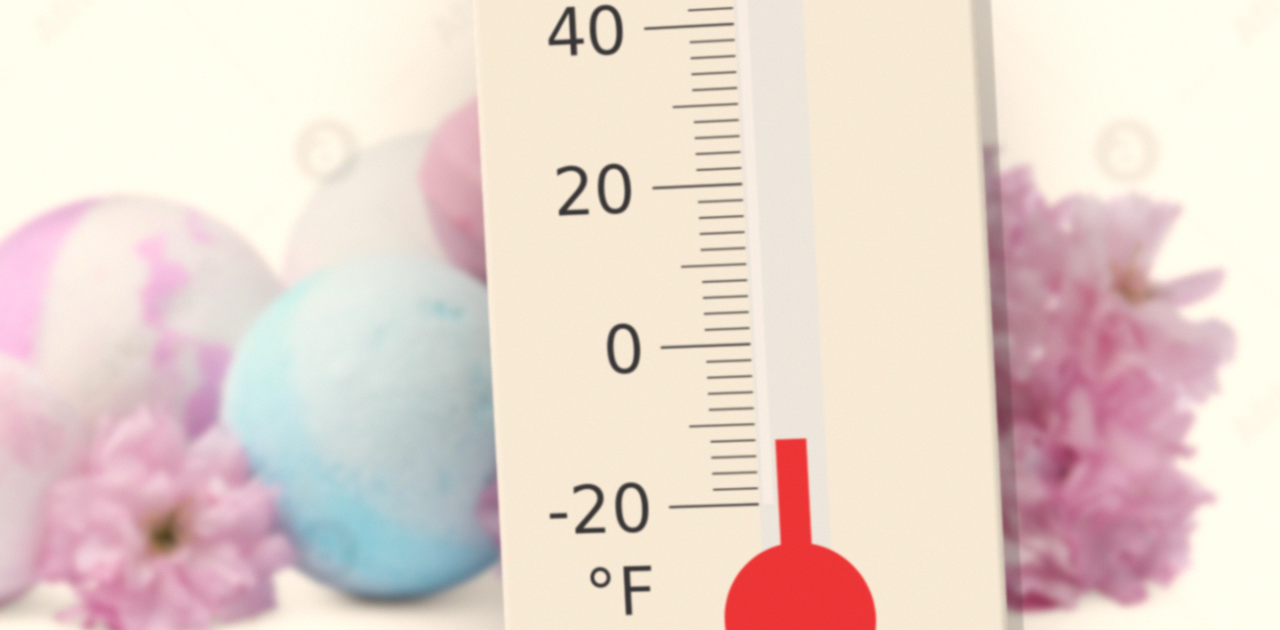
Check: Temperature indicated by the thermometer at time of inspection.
-12 °F
